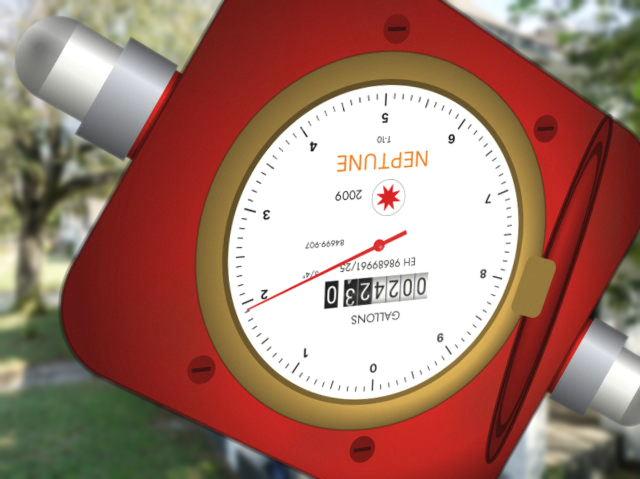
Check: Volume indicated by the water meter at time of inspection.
24231.9 gal
